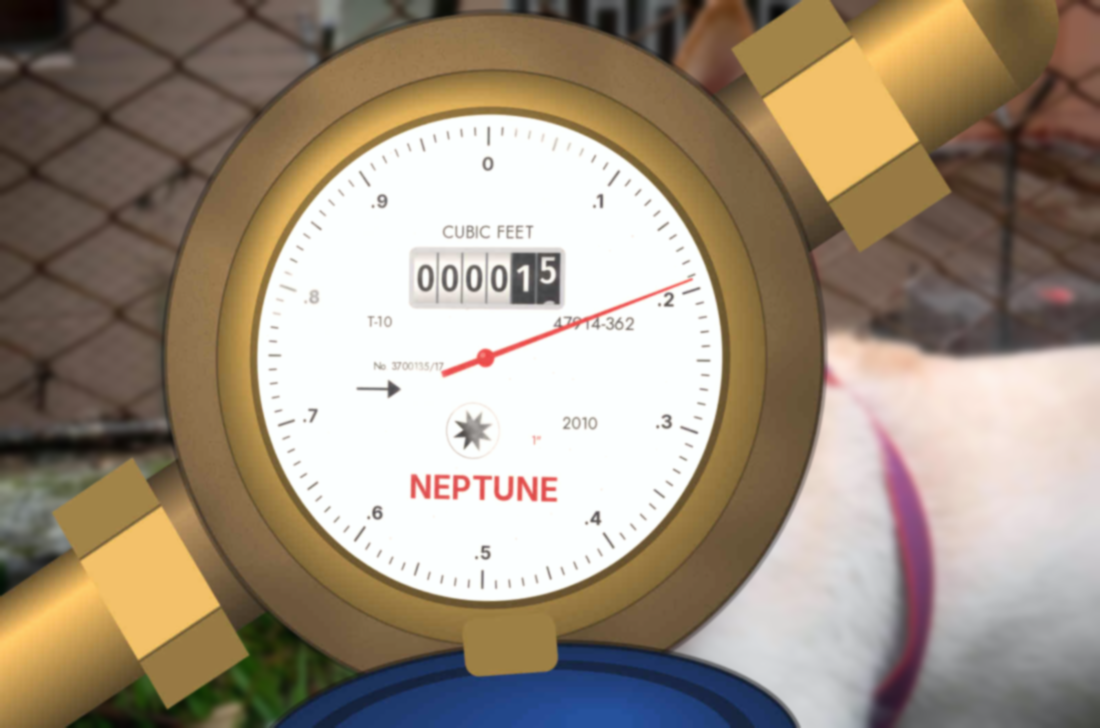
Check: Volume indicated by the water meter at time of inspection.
15.19 ft³
